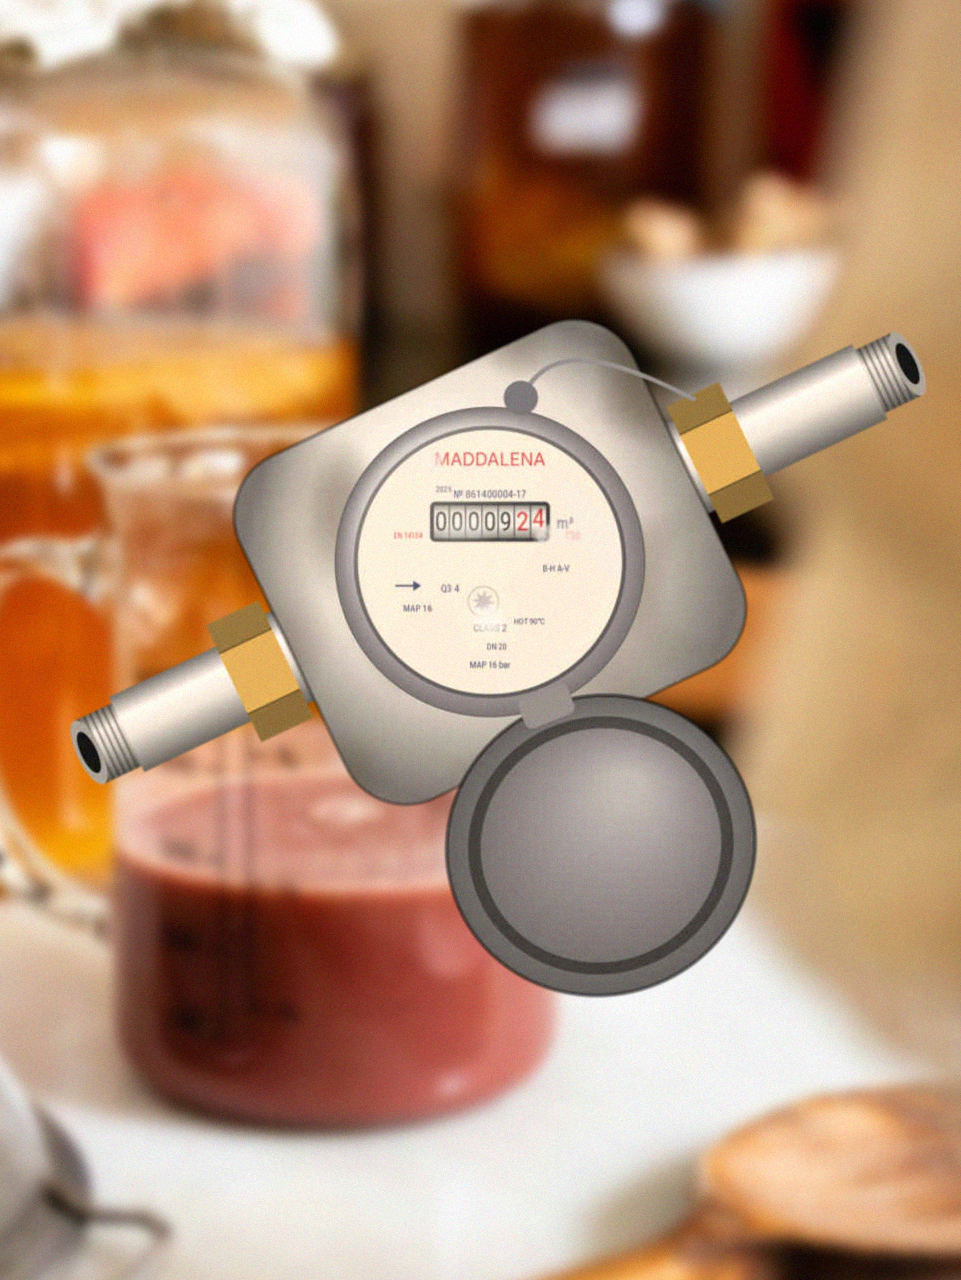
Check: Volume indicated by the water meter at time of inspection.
9.24 m³
